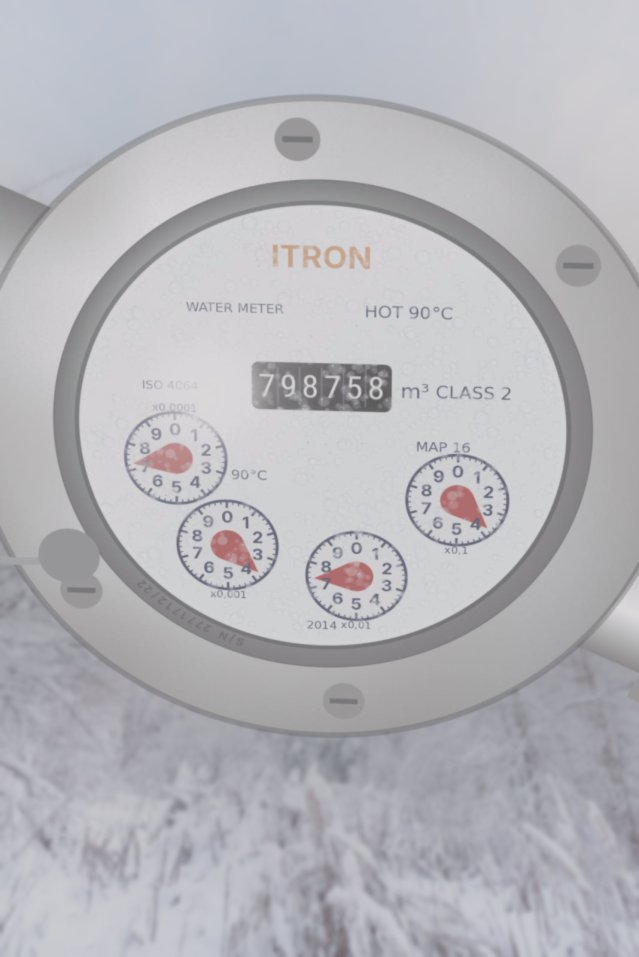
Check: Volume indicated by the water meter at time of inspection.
798758.3737 m³
